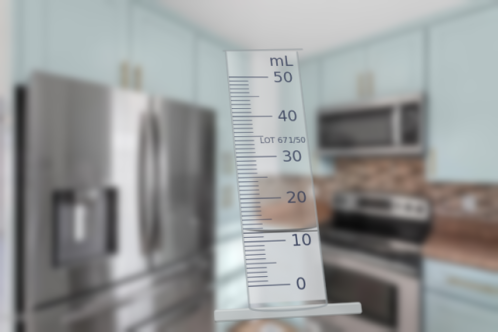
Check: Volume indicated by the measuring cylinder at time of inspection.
12 mL
